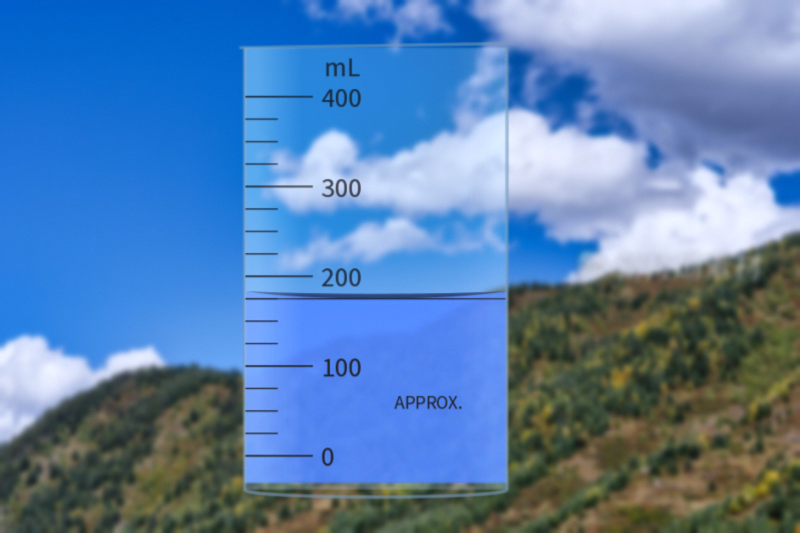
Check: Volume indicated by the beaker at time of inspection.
175 mL
